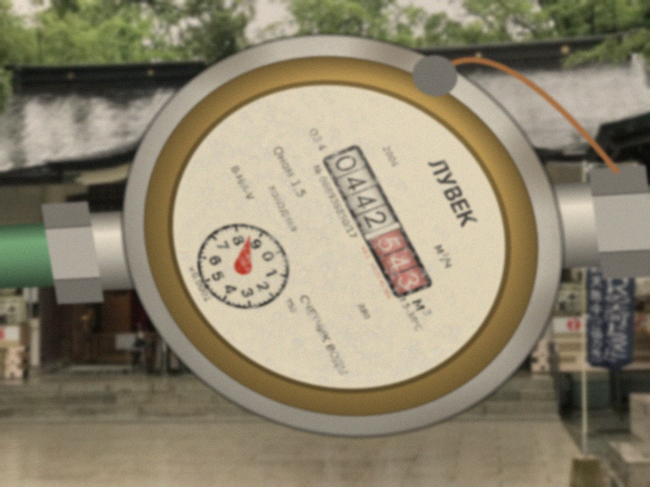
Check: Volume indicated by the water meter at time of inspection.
442.5438 m³
